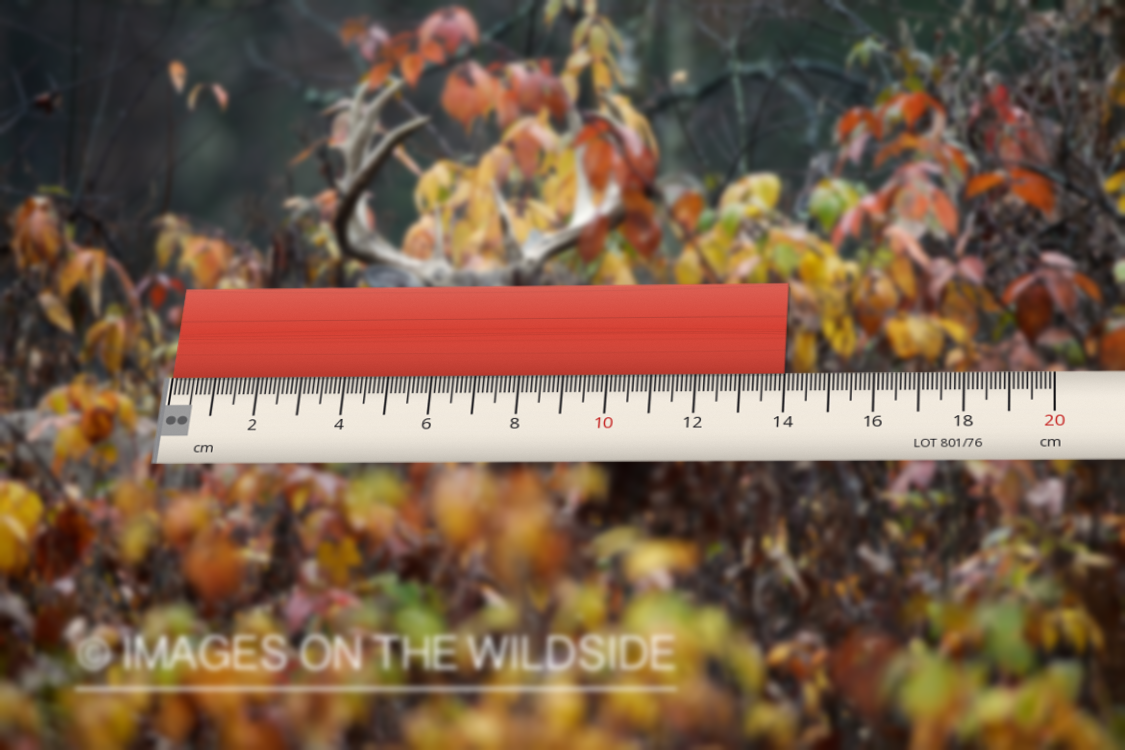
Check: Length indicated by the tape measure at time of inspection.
14 cm
